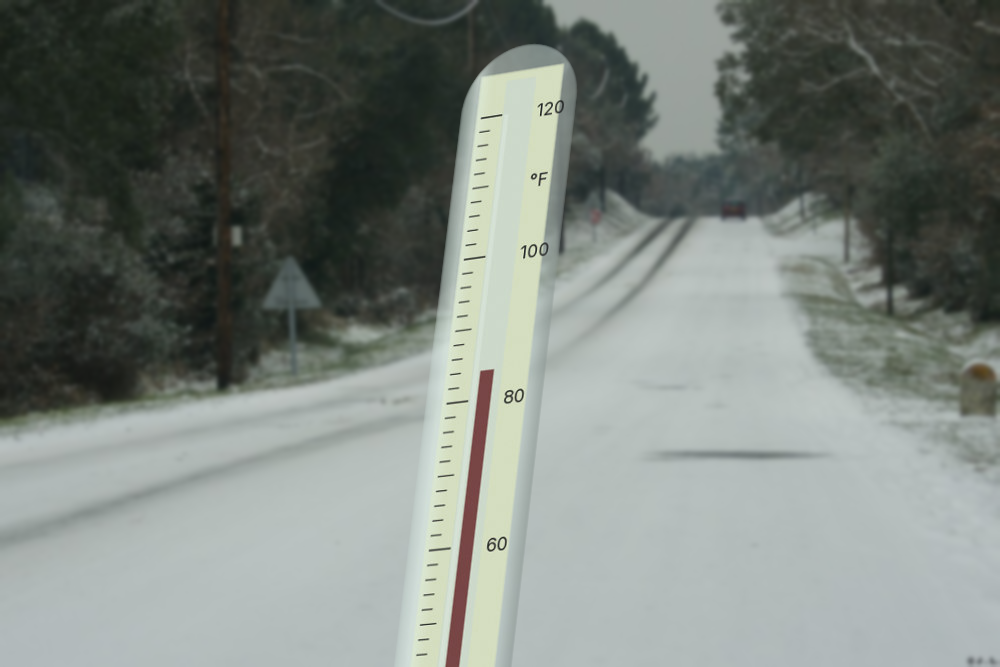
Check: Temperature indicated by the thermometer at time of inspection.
84 °F
